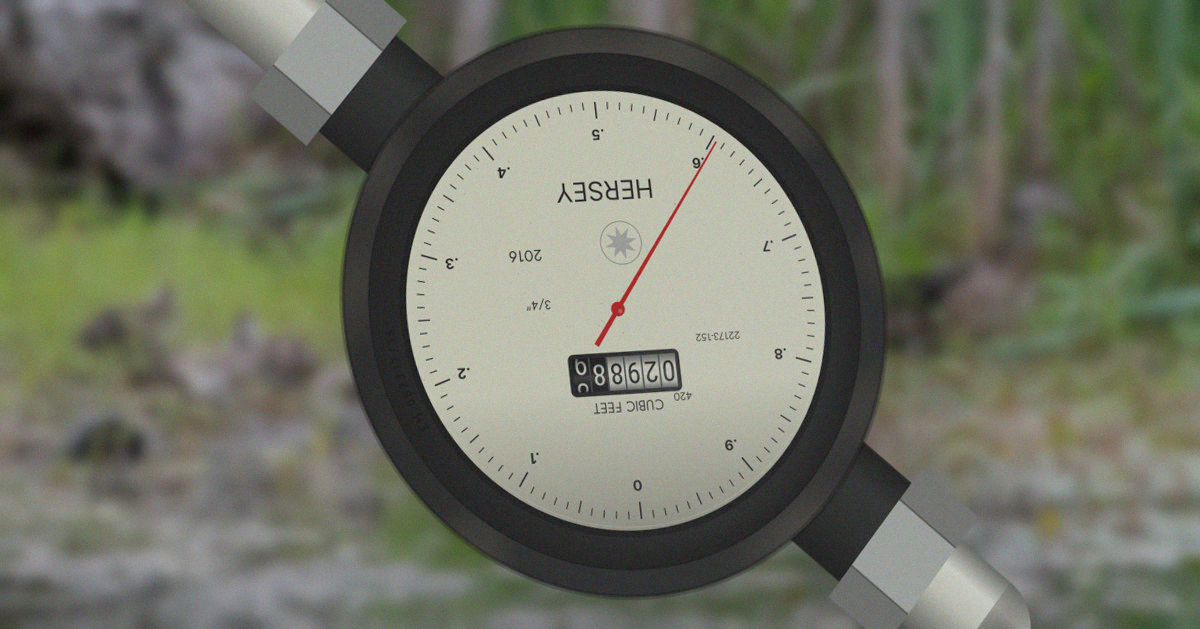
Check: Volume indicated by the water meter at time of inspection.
29888.60 ft³
